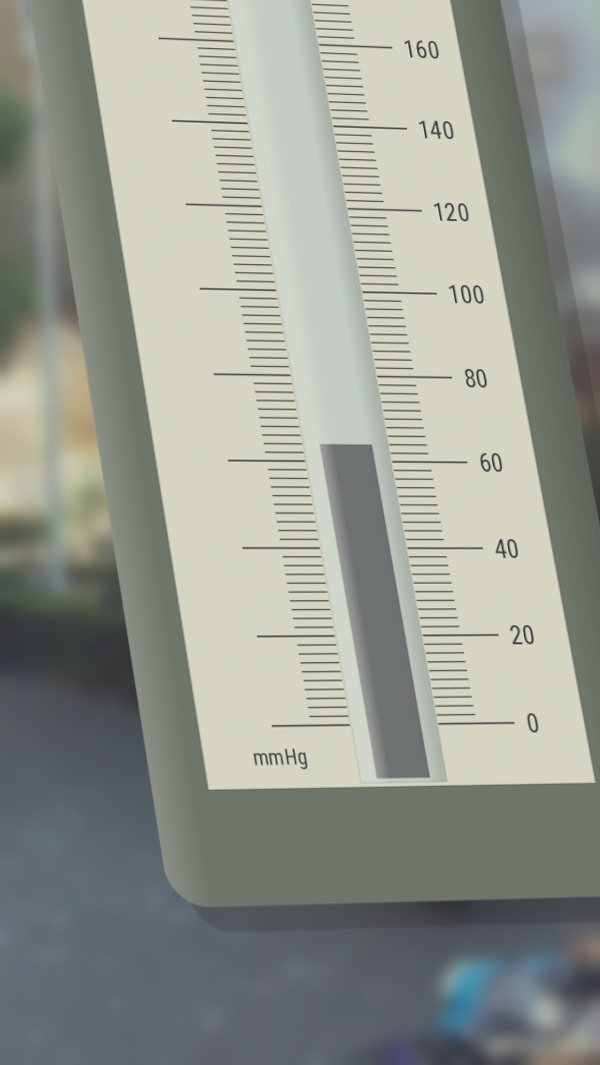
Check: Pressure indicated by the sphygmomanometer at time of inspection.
64 mmHg
